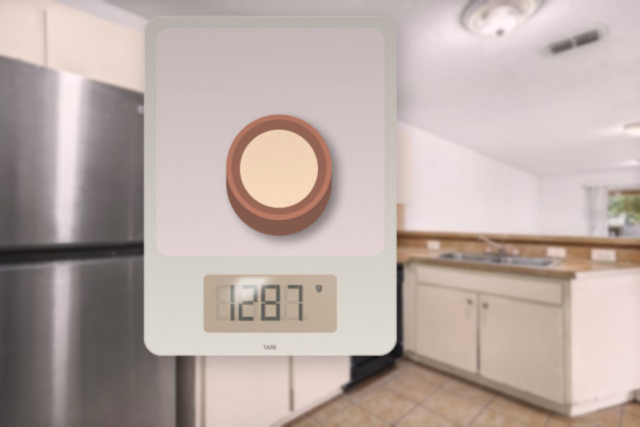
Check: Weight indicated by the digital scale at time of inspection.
1287 g
